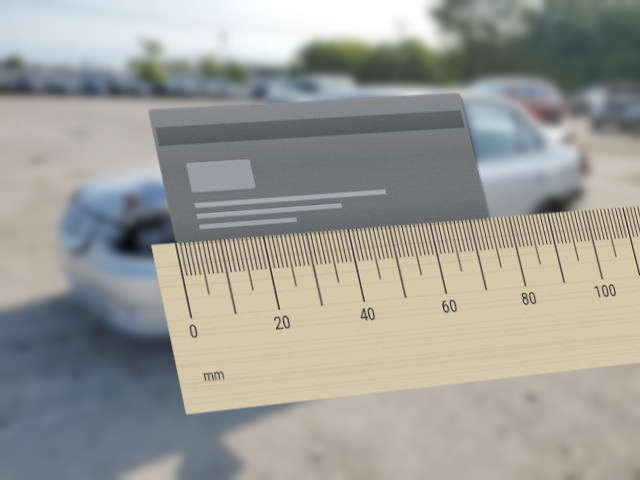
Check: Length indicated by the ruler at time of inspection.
75 mm
